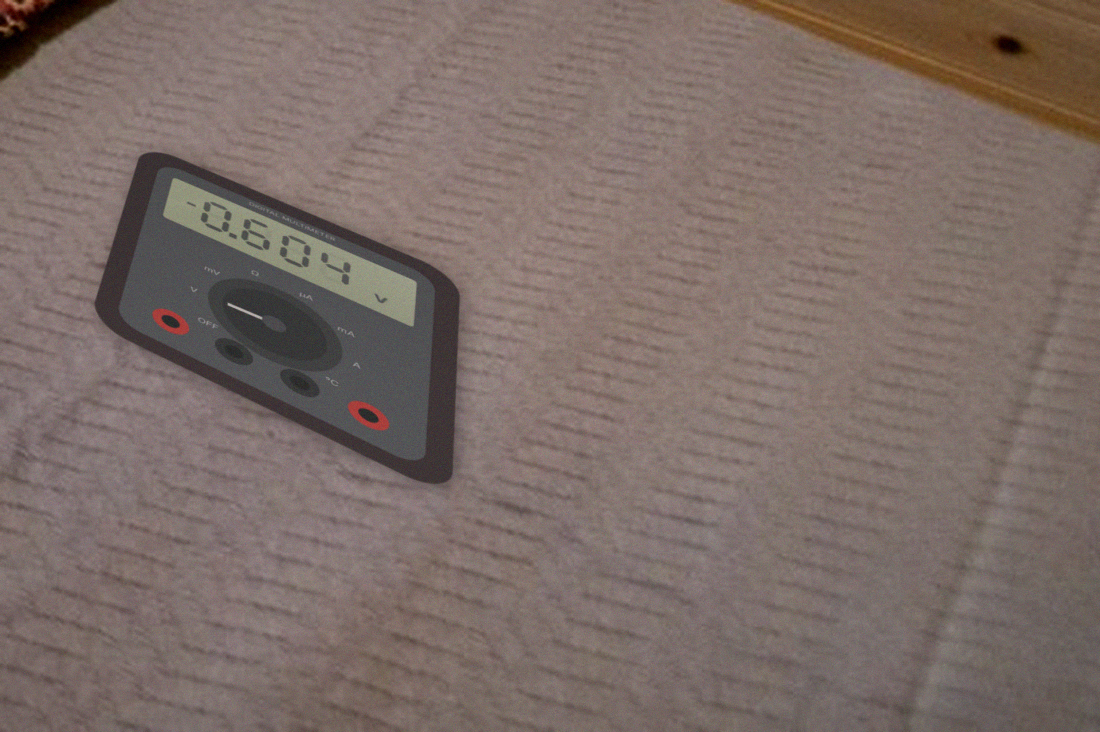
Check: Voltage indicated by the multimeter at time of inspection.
-0.604 V
